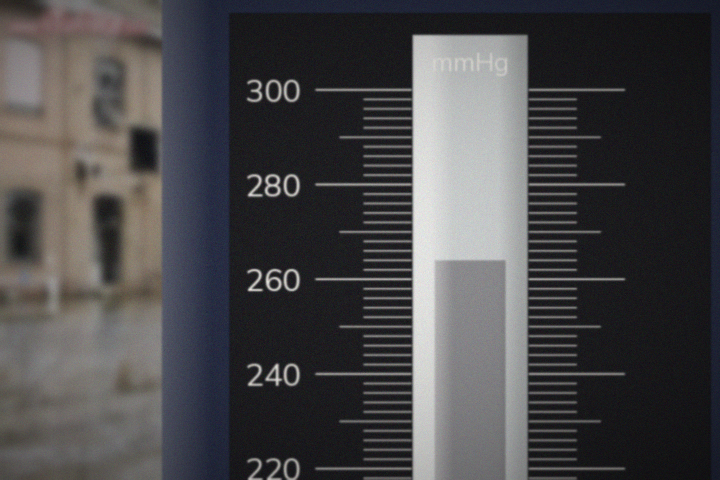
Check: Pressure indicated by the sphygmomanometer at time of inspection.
264 mmHg
